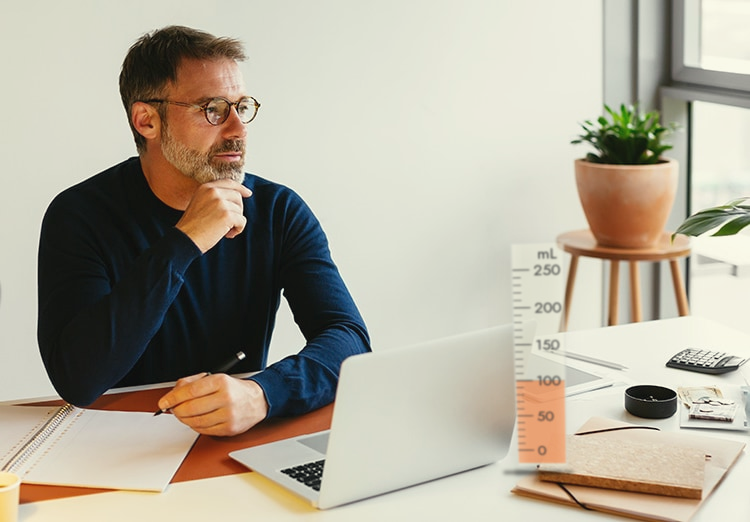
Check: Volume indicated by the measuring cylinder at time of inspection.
100 mL
